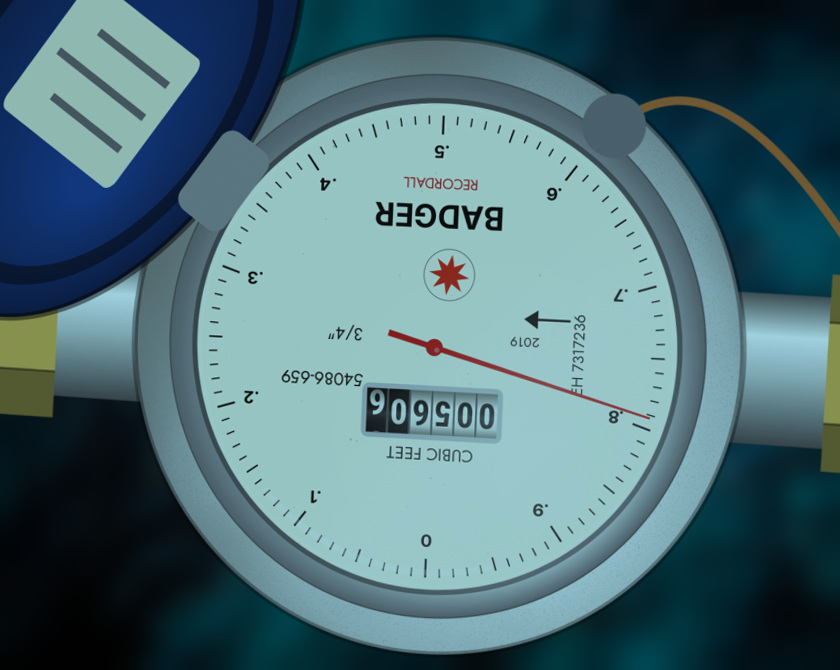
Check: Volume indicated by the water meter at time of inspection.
5605.79 ft³
